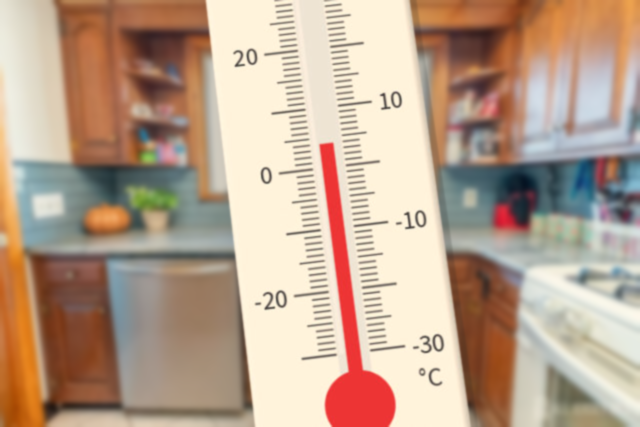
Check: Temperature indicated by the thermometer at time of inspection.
4 °C
